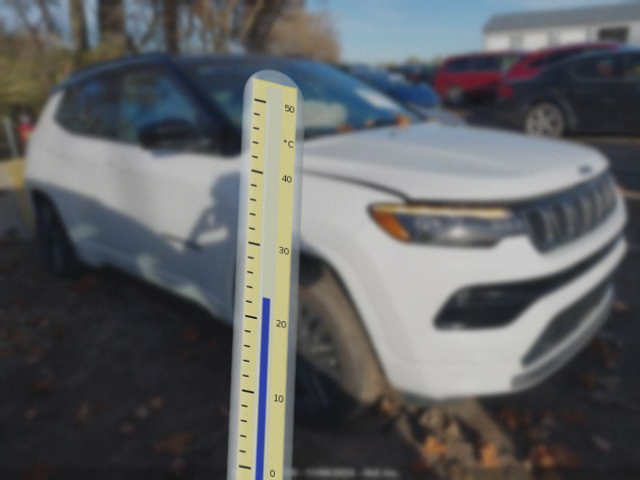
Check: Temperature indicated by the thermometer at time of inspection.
23 °C
